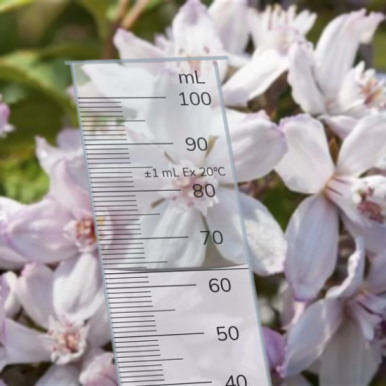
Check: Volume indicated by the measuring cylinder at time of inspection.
63 mL
